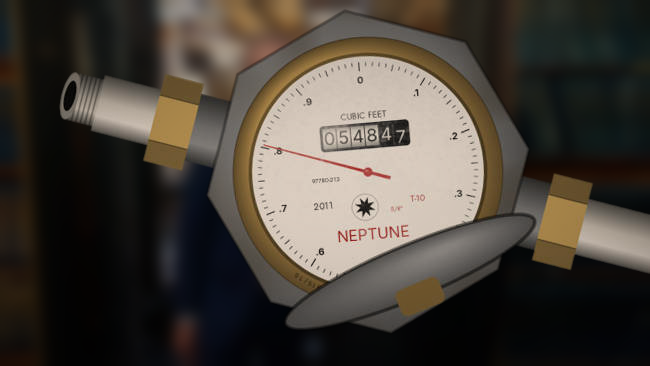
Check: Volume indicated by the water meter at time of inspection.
54846.80 ft³
